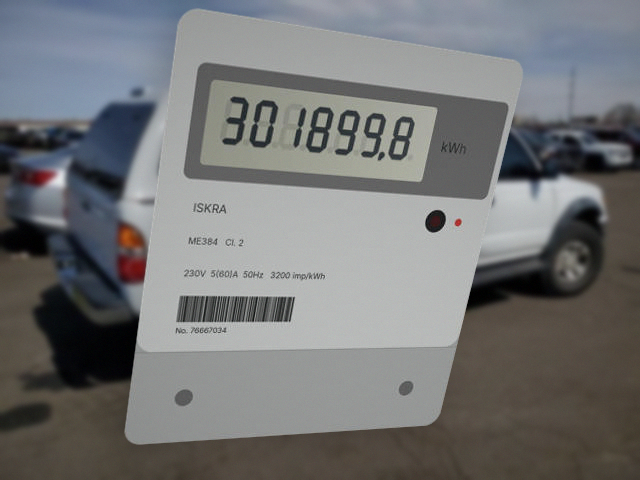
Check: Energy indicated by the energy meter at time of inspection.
301899.8 kWh
